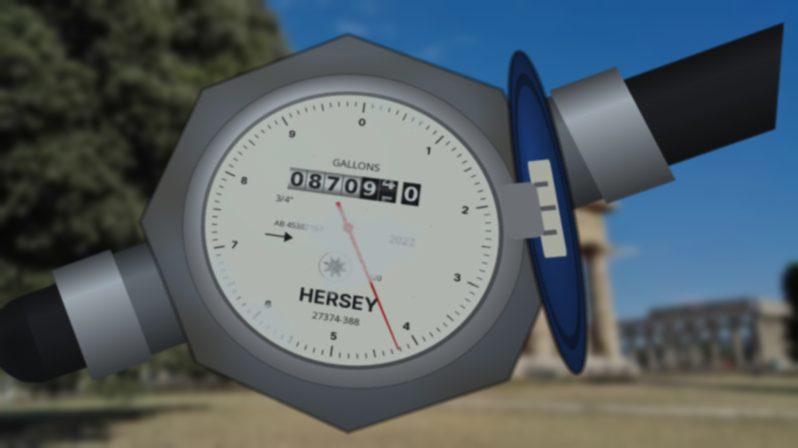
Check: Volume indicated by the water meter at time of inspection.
870944.2 gal
